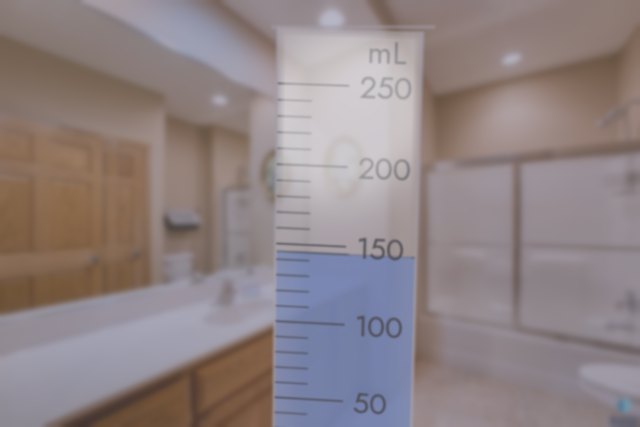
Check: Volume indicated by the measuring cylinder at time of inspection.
145 mL
